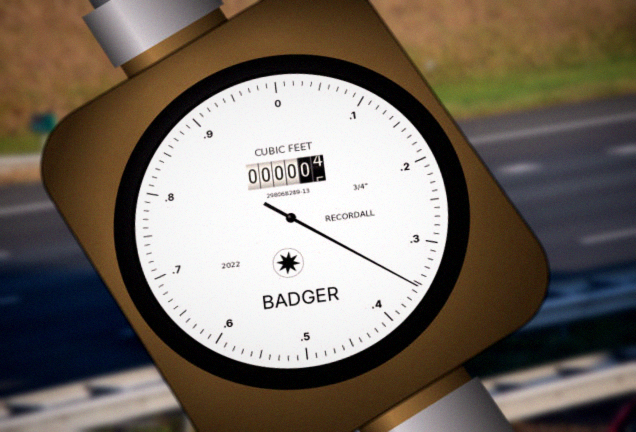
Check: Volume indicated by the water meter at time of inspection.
4.35 ft³
